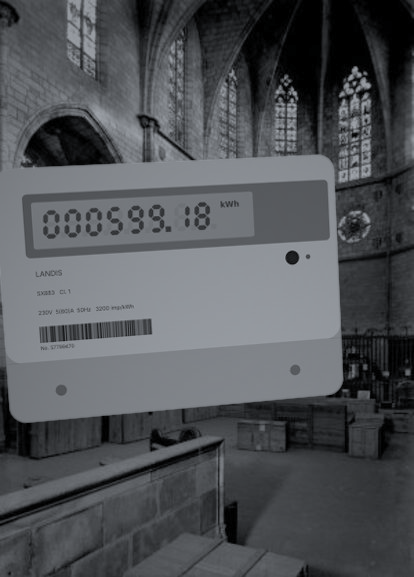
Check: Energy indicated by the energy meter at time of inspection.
599.18 kWh
